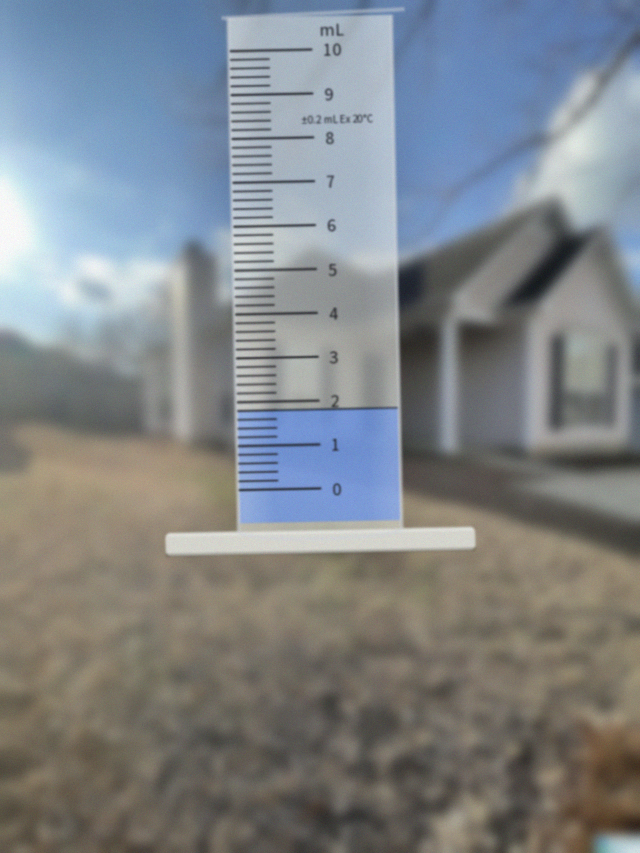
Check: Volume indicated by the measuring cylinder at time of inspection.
1.8 mL
